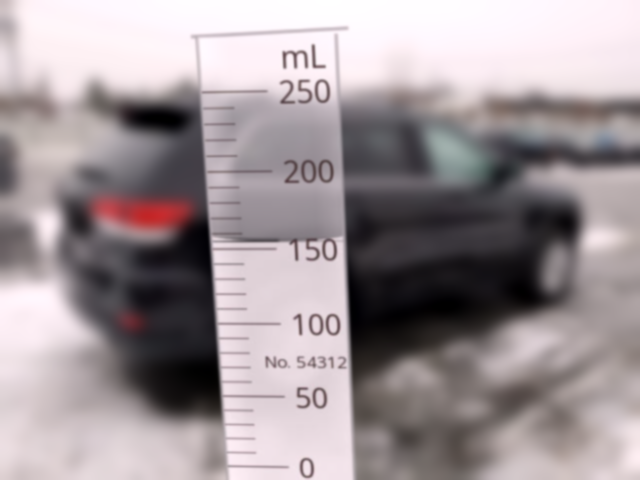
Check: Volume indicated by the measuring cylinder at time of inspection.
155 mL
